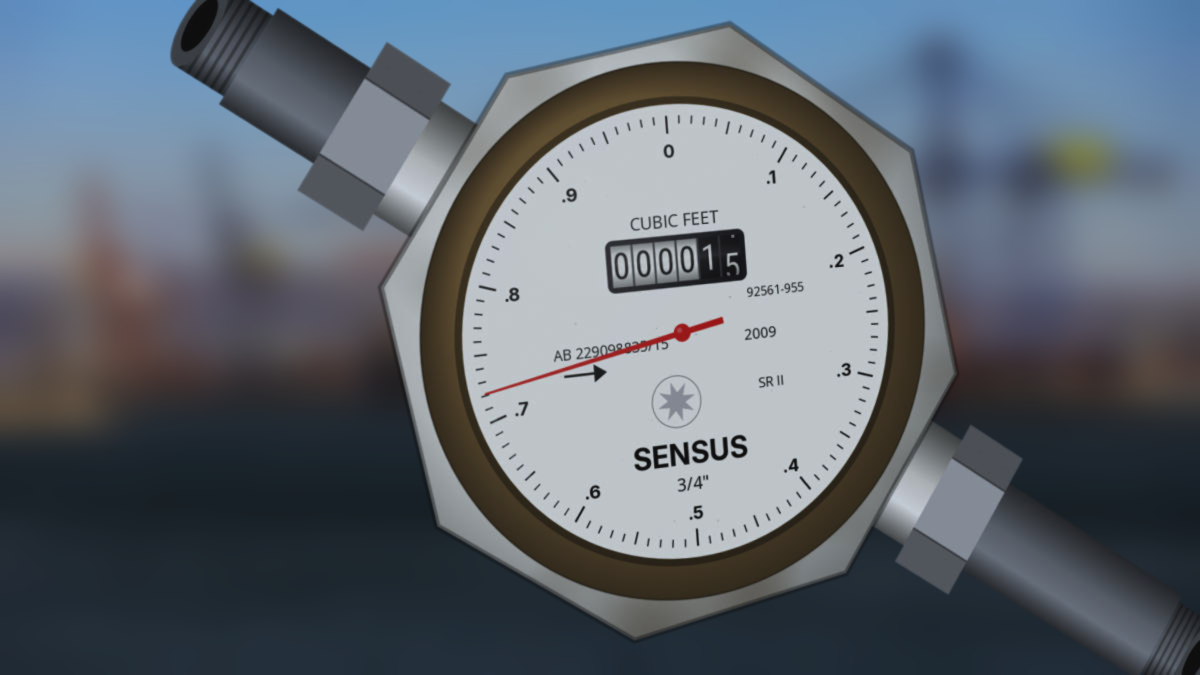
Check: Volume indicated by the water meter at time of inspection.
14.72 ft³
